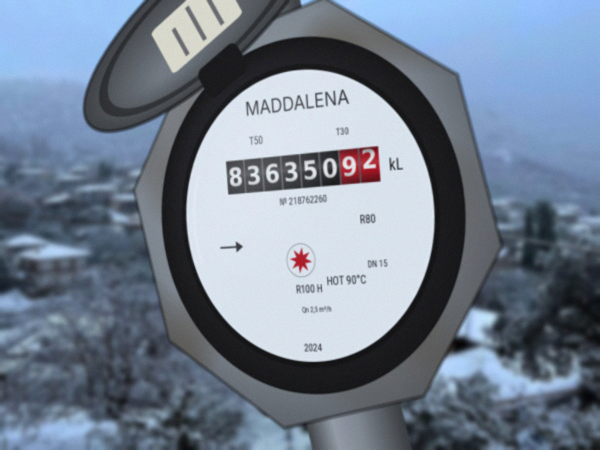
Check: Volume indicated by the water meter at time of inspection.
836350.92 kL
